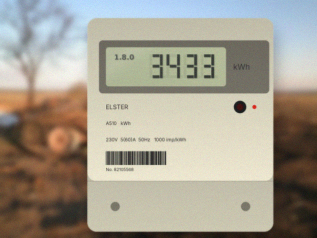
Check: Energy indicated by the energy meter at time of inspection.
3433 kWh
